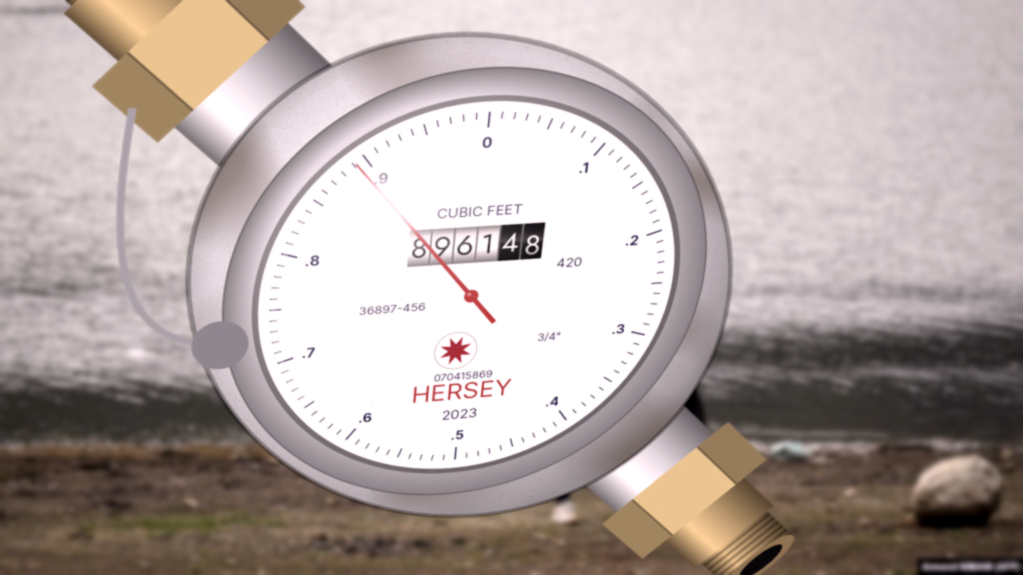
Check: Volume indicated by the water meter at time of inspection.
896147.89 ft³
